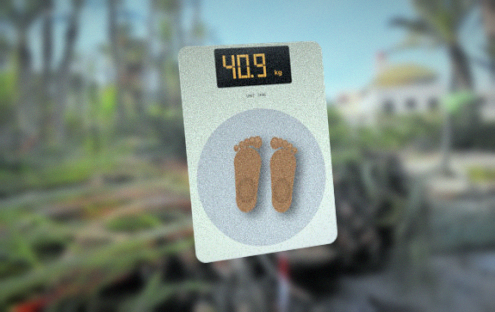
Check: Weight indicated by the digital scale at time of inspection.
40.9 kg
